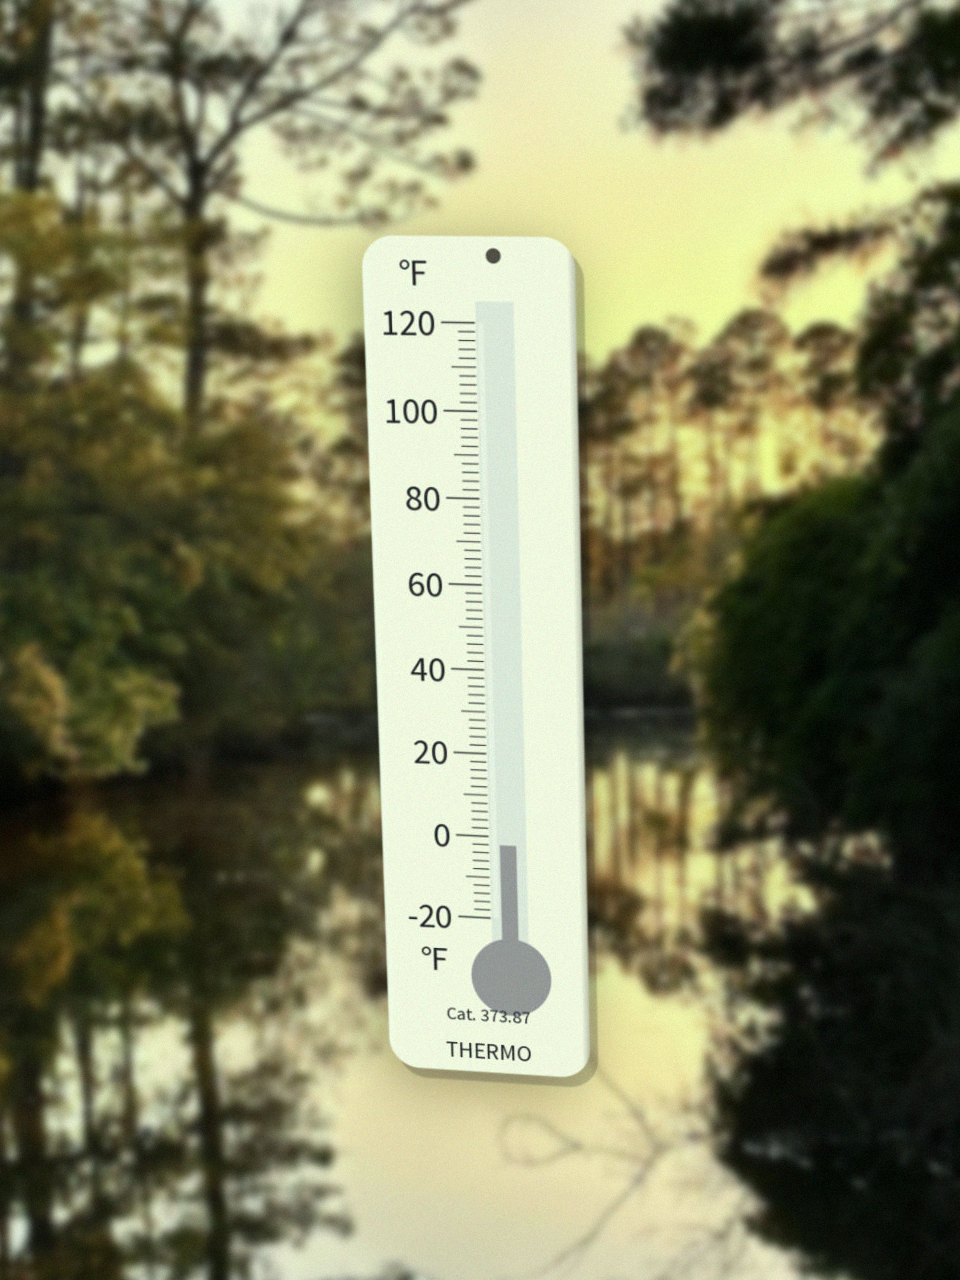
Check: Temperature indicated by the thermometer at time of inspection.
-2 °F
